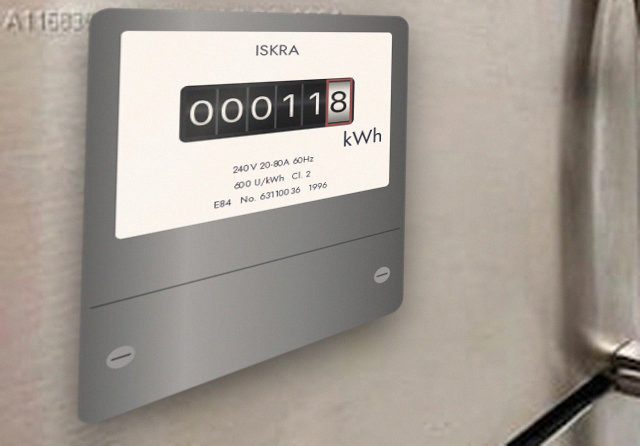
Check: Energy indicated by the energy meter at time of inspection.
11.8 kWh
